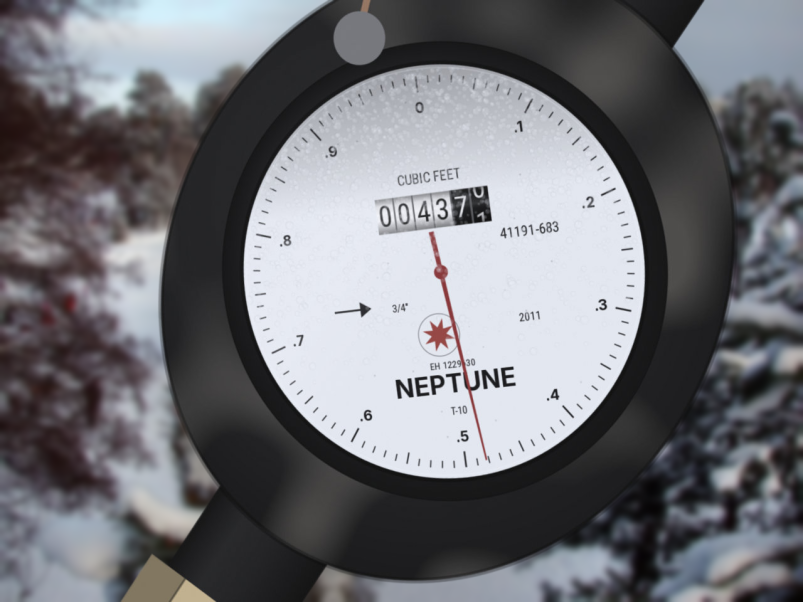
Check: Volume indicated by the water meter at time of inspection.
4370.48 ft³
